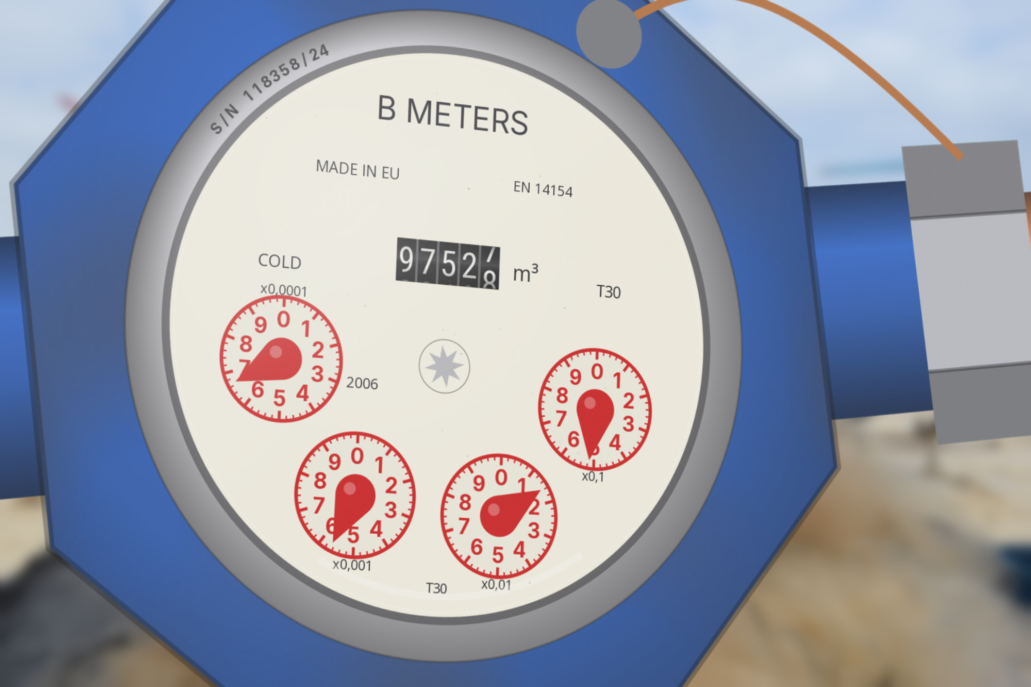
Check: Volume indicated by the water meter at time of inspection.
97527.5156 m³
